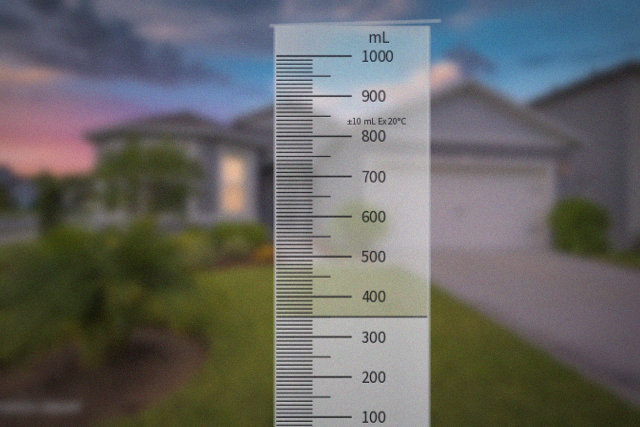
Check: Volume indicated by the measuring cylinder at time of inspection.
350 mL
